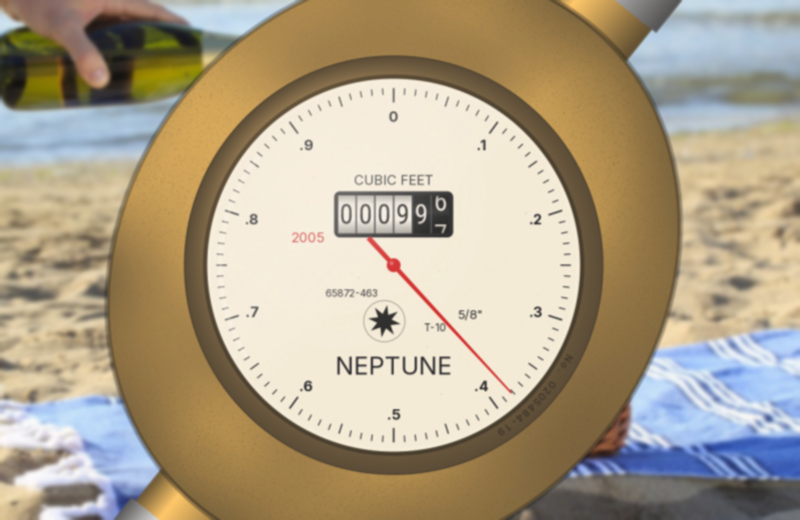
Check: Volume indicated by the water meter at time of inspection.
996.38 ft³
